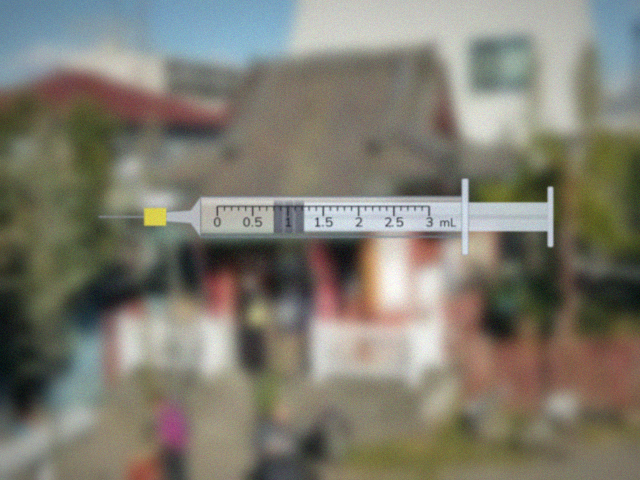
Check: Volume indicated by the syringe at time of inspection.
0.8 mL
